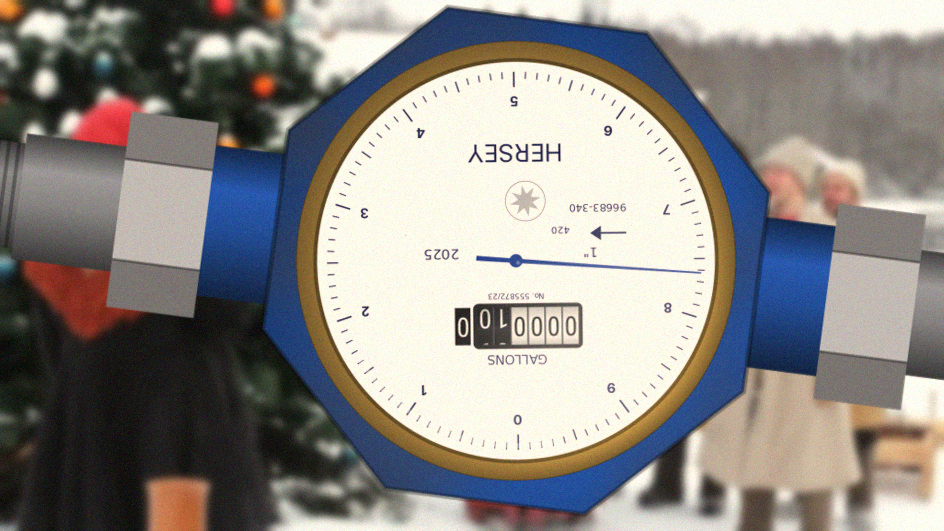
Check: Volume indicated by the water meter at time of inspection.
97.6 gal
